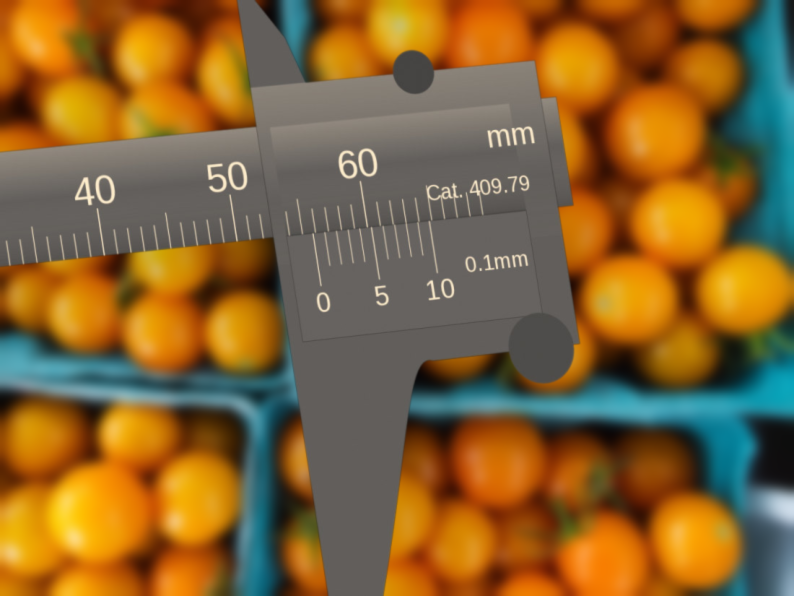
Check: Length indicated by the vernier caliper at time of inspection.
55.8 mm
